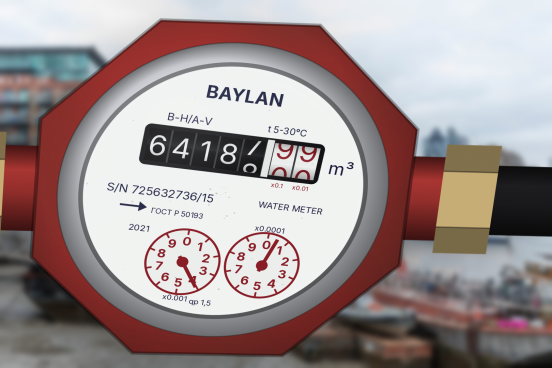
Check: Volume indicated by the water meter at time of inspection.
64187.9940 m³
